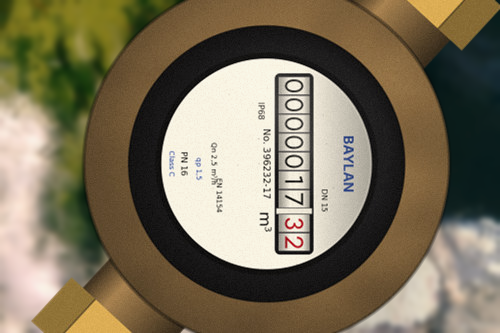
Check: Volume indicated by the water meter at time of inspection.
17.32 m³
